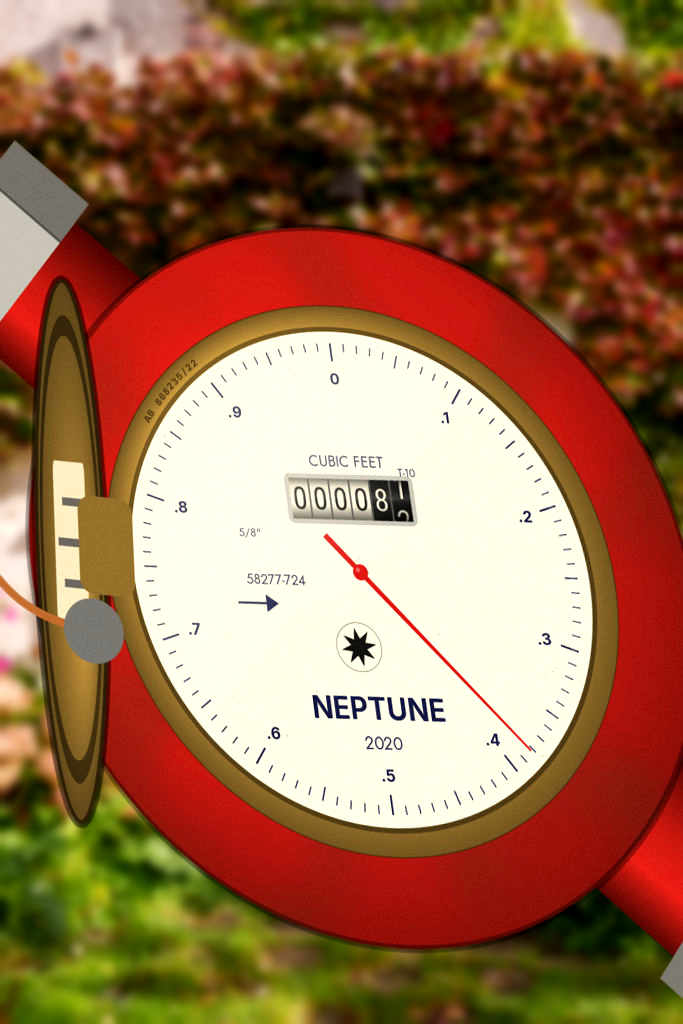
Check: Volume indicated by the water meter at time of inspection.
81.38 ft³
